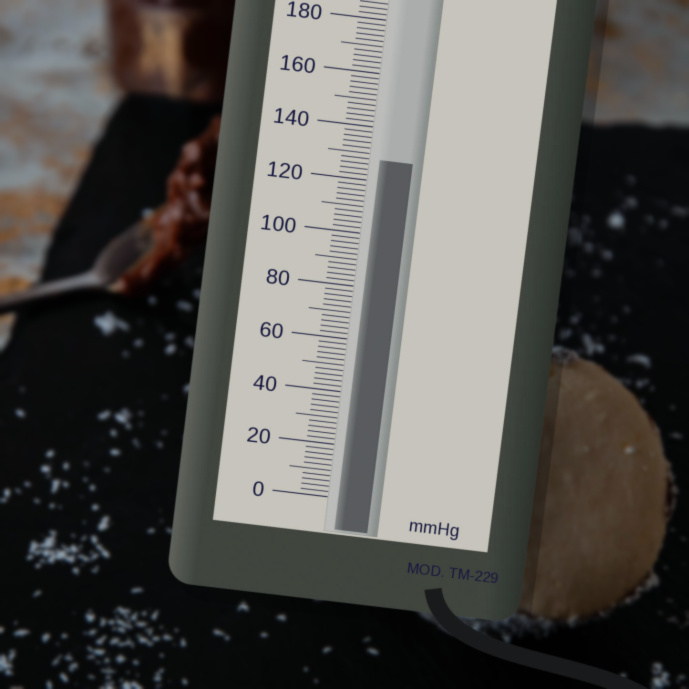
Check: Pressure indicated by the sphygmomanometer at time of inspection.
128 mmHg
